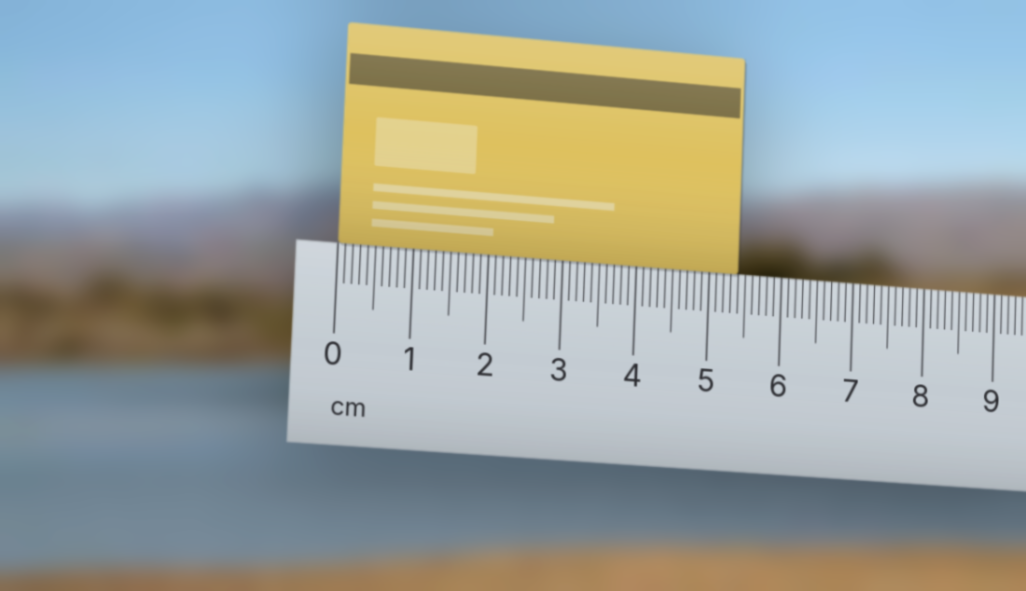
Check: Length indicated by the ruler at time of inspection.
5.4 cm
